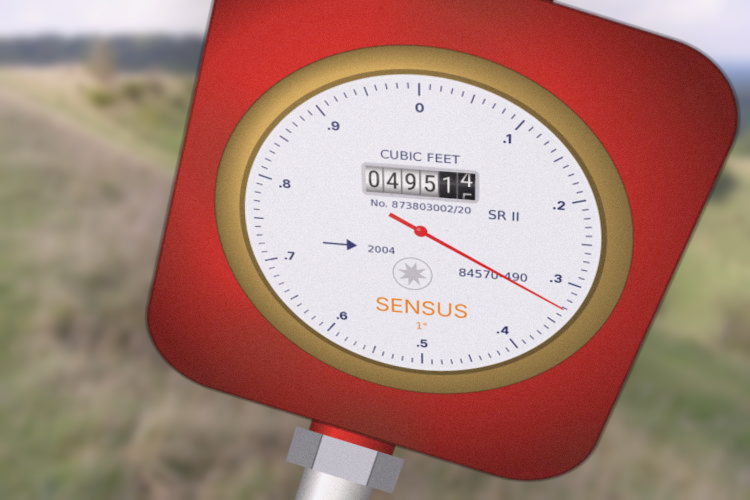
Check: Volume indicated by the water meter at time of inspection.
49514.33 ft³
